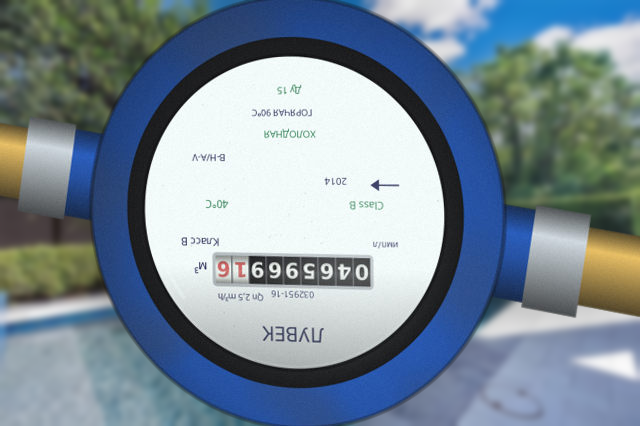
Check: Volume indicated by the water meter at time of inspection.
465969.16 m³
